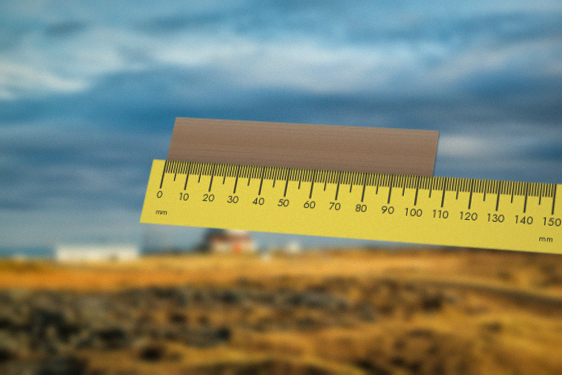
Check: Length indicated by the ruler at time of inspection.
105 mm
